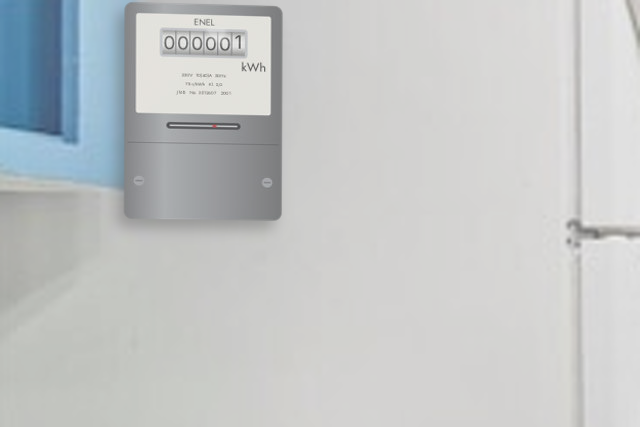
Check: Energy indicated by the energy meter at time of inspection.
1 kWh
